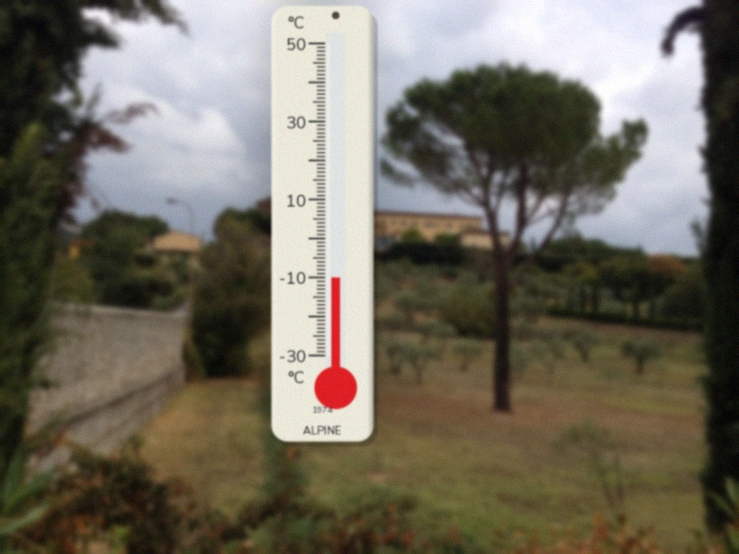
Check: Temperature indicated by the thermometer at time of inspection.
-10 °C
